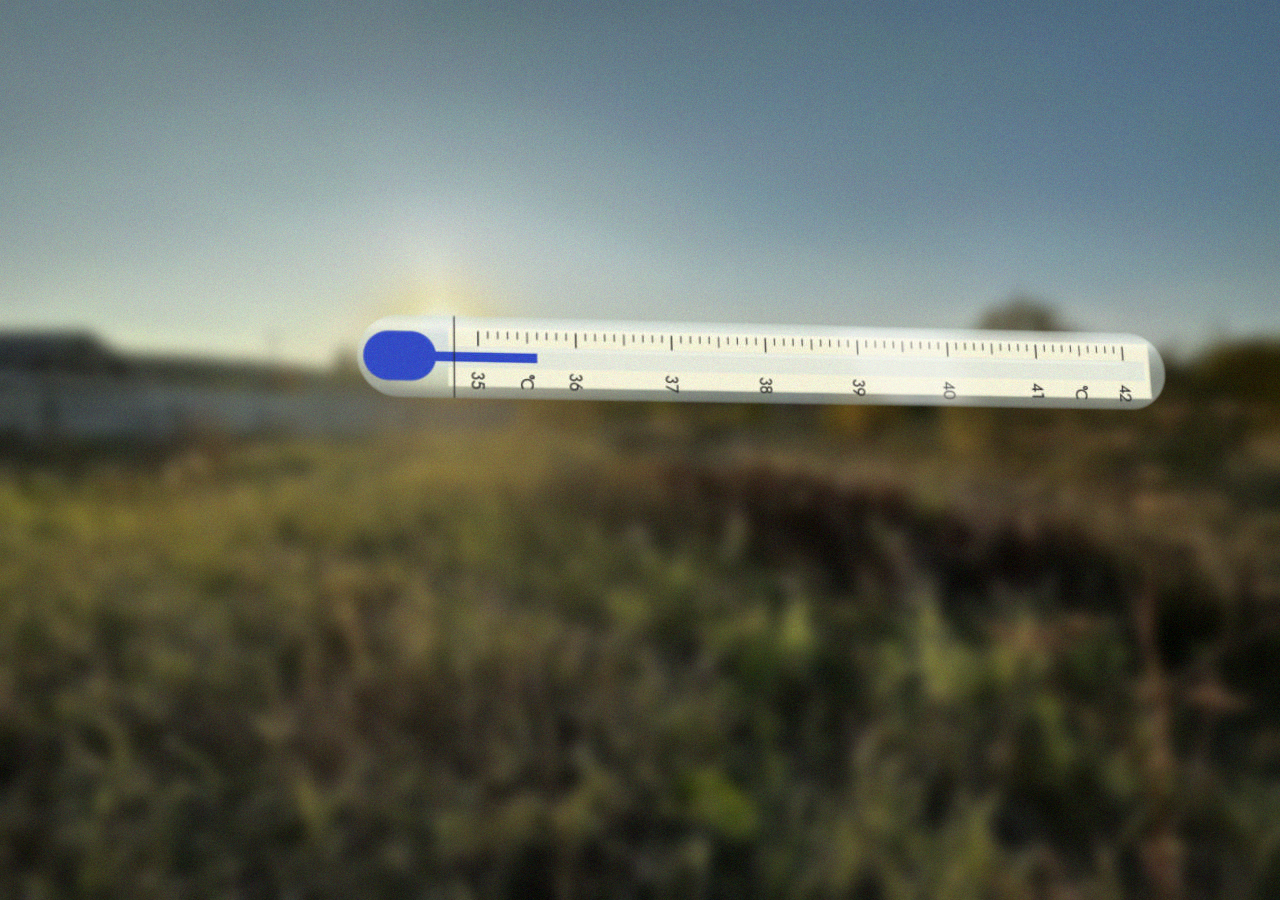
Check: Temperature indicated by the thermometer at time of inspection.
35.6 °C
